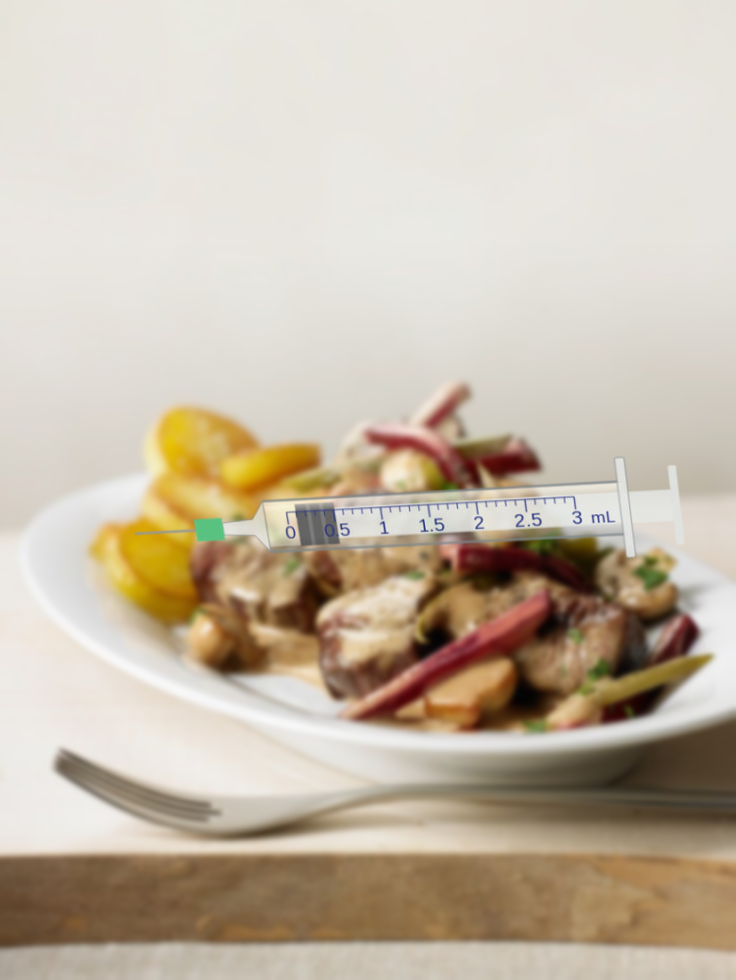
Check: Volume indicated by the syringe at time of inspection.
0.1 mL
